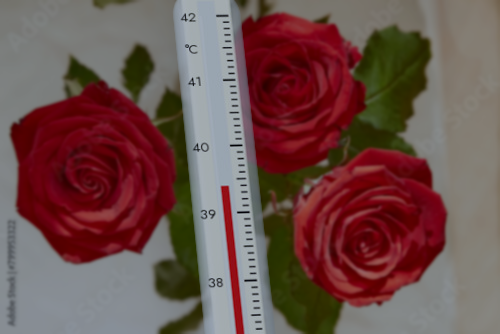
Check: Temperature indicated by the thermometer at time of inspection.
39.4 °C
